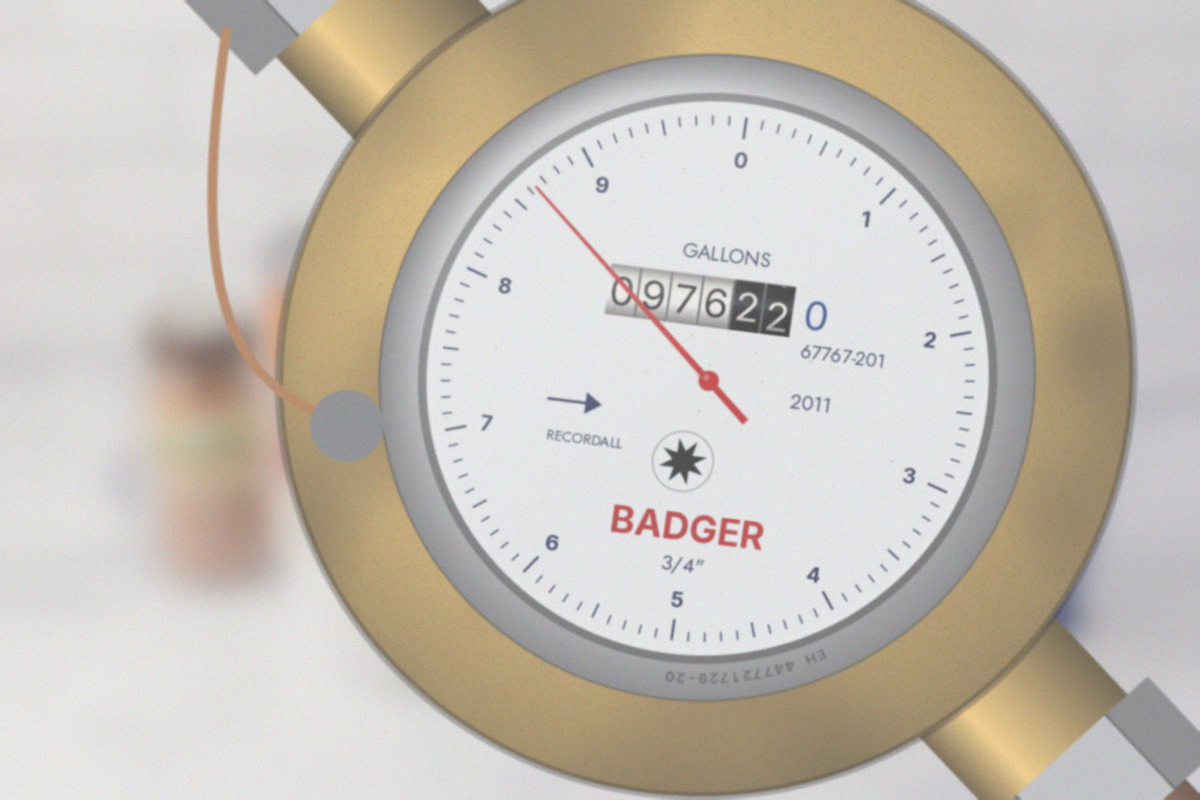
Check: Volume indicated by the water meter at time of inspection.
976218.6 gal
